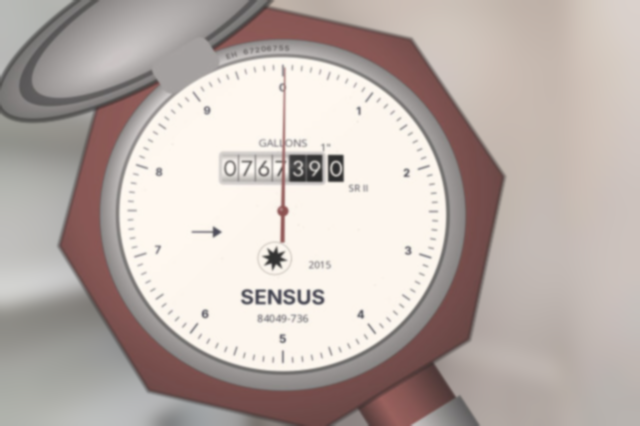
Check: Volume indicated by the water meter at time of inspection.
767390.0 gal
